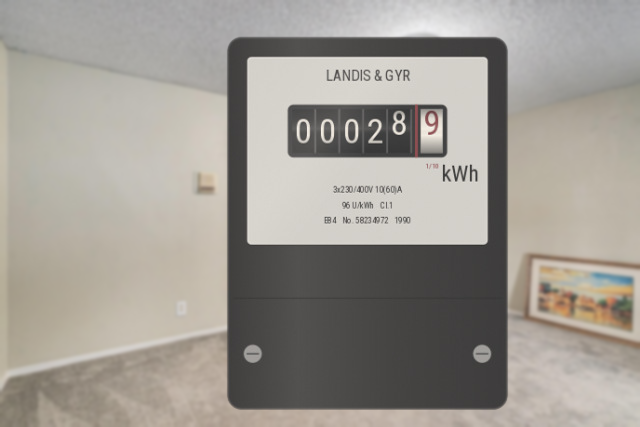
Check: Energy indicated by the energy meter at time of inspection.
28.9 kWh
